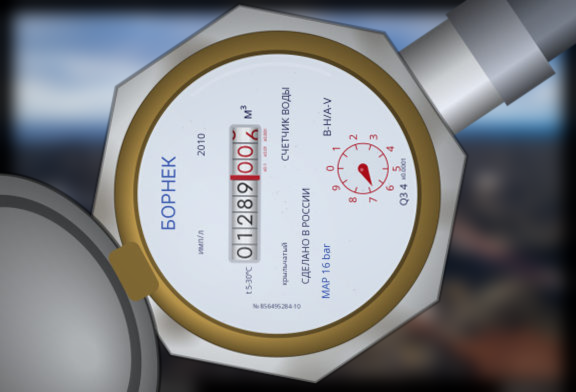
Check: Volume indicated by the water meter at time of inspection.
1289.0056 m³
